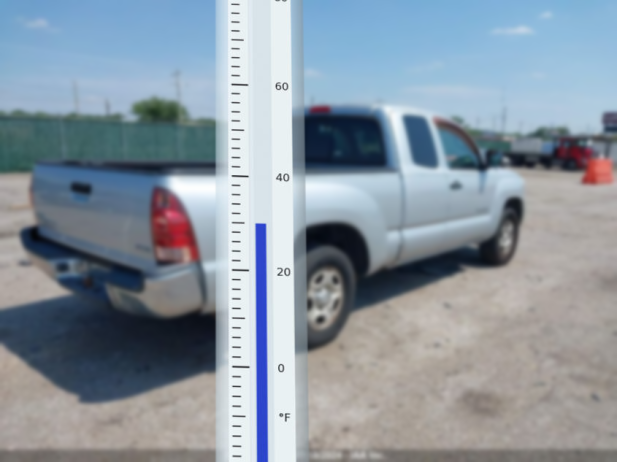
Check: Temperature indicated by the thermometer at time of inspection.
30 °F
